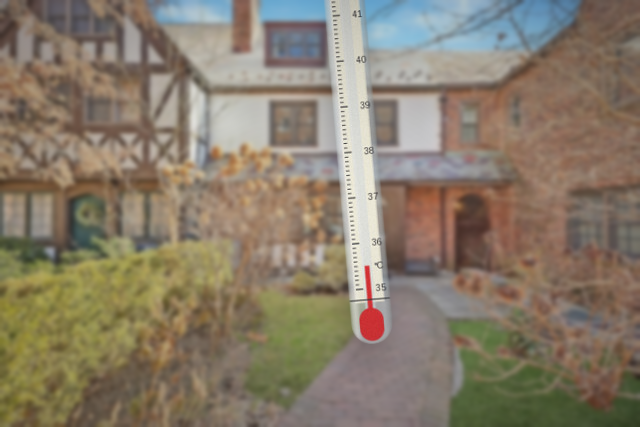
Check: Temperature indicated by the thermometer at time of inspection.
35.5 °C
